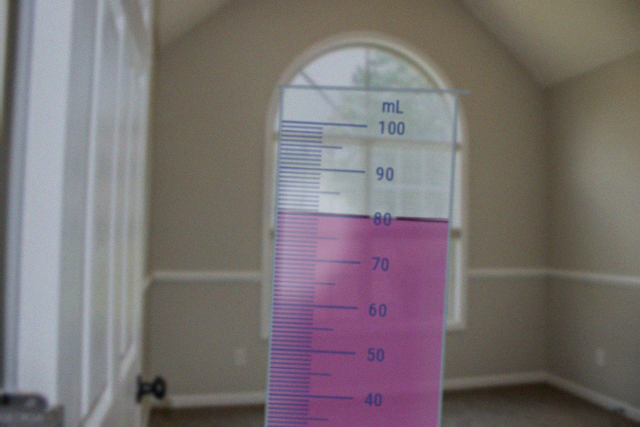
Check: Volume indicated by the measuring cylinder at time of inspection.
80 mL
